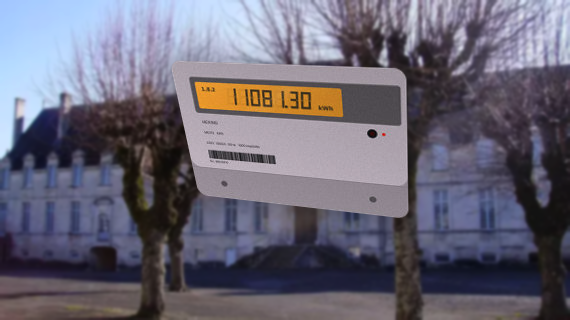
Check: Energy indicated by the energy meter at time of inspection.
11081.30 kWh
